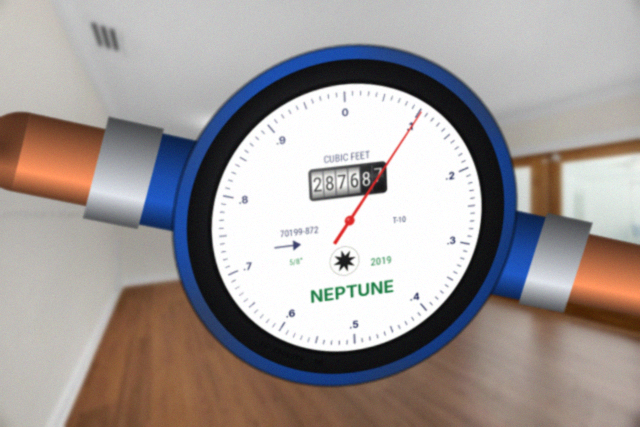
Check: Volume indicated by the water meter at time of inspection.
287687.10 ft³
